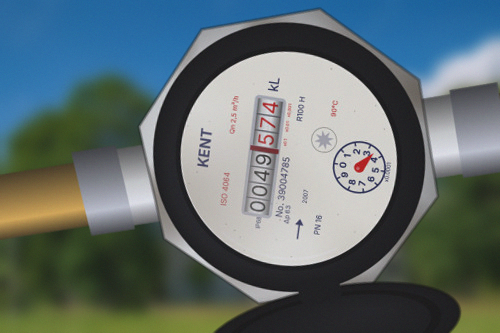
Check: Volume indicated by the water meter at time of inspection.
49.5743 kL
